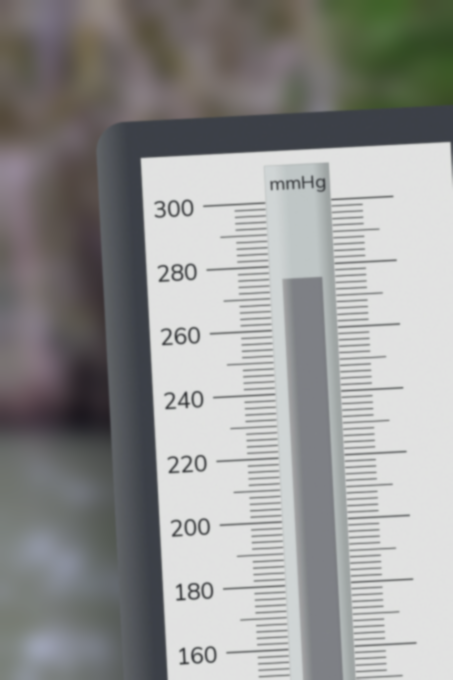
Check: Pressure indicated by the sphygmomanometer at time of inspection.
276 mmHg
